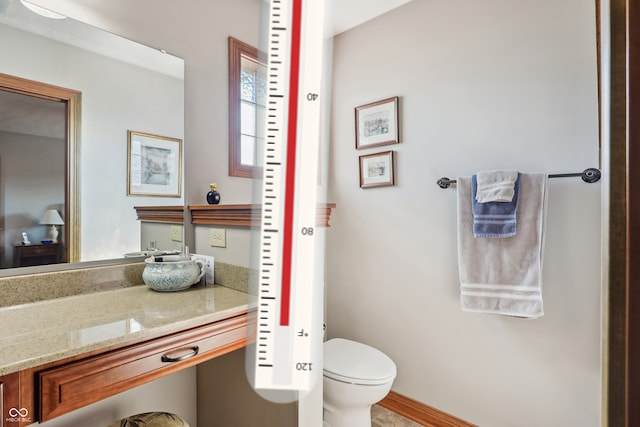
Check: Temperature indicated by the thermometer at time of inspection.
108 °F
